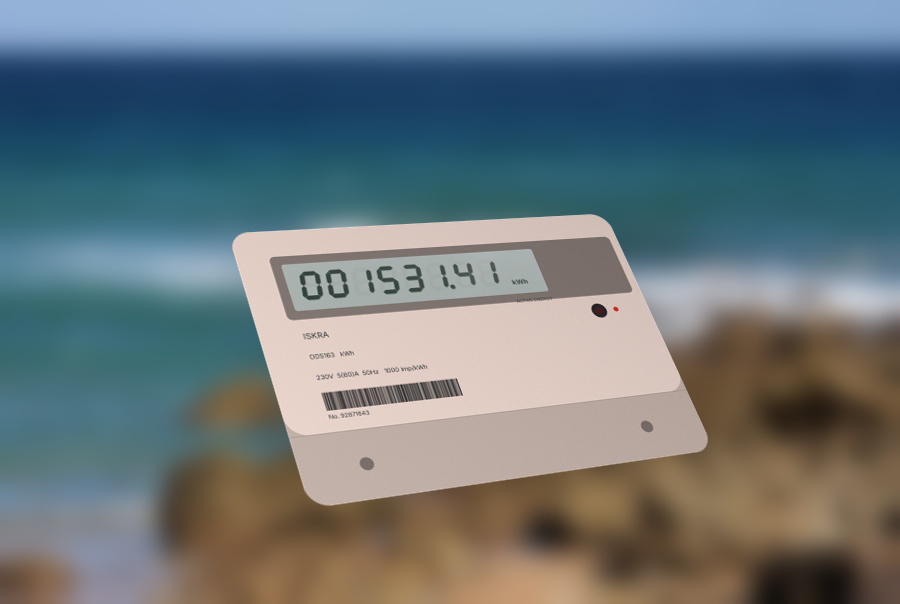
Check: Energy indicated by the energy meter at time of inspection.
1531.41 kWh
